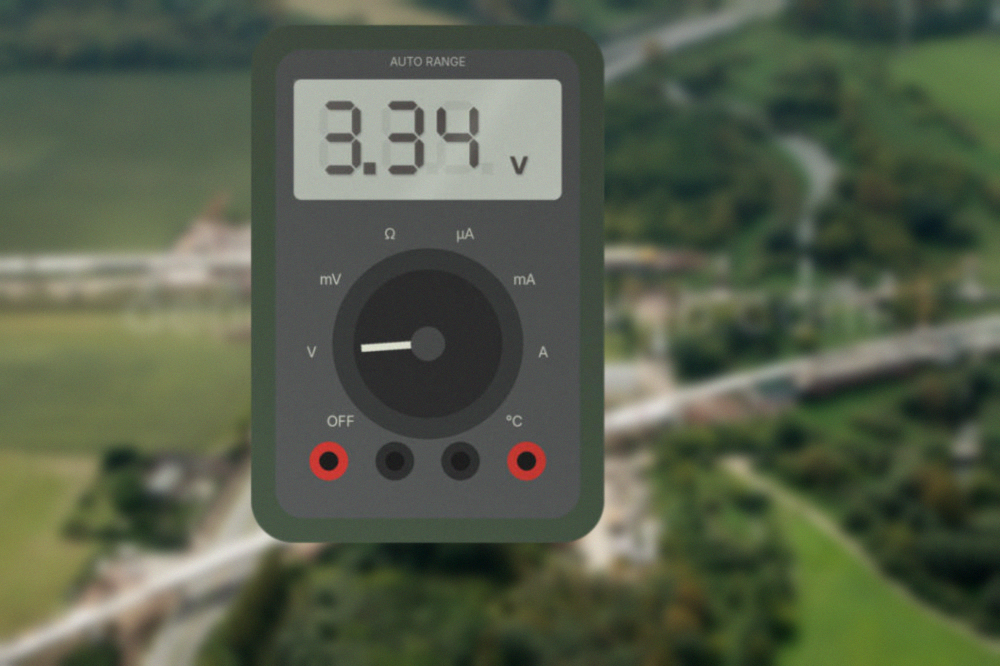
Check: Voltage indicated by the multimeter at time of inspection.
3.34 V
